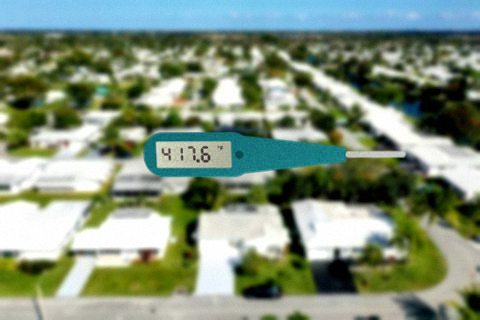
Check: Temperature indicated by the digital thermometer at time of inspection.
417.6 °F
